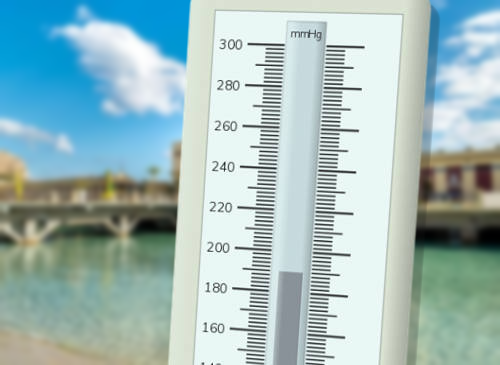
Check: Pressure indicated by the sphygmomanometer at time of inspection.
190 mmHg
